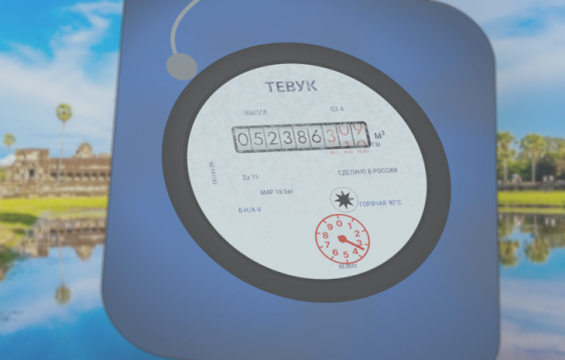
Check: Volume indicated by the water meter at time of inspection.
52386.3093 m³
